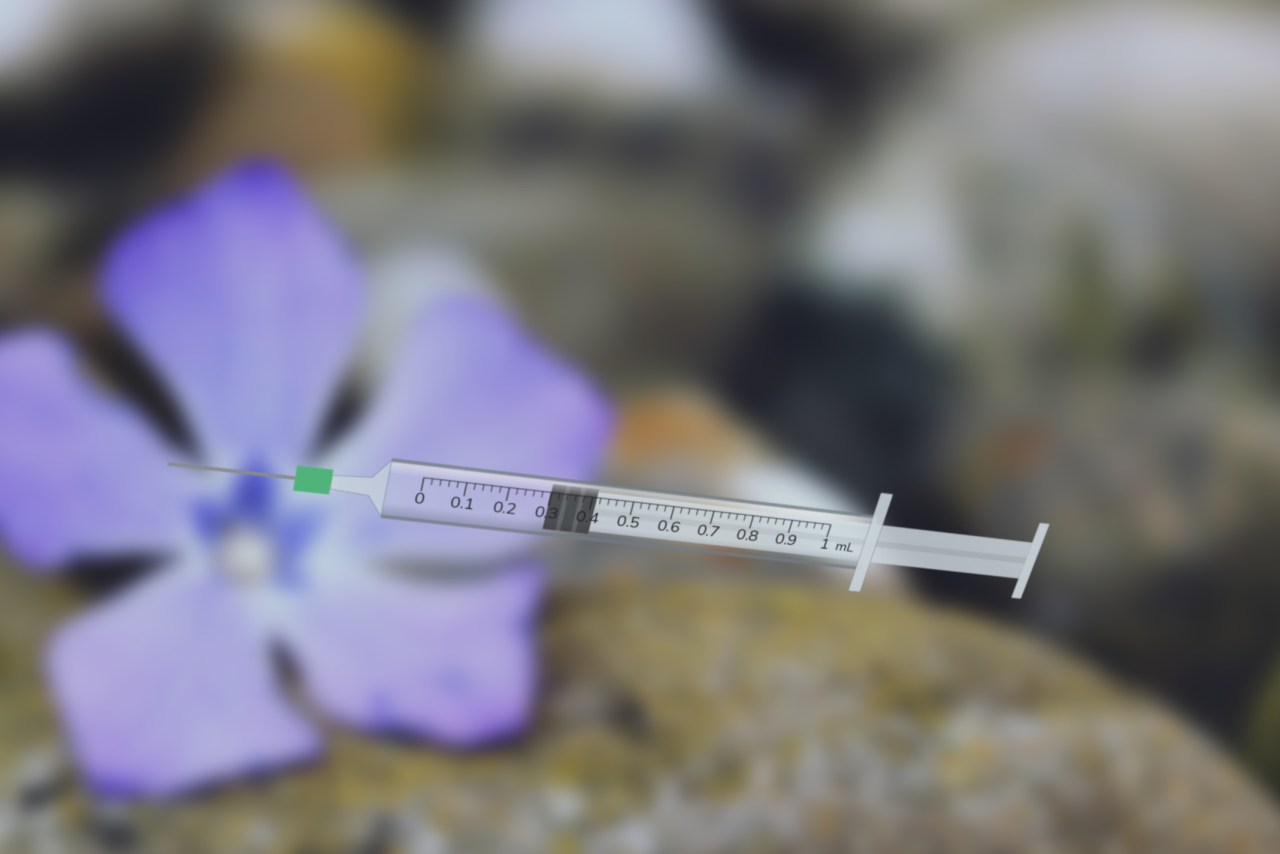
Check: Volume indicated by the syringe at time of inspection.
0.3 mL
